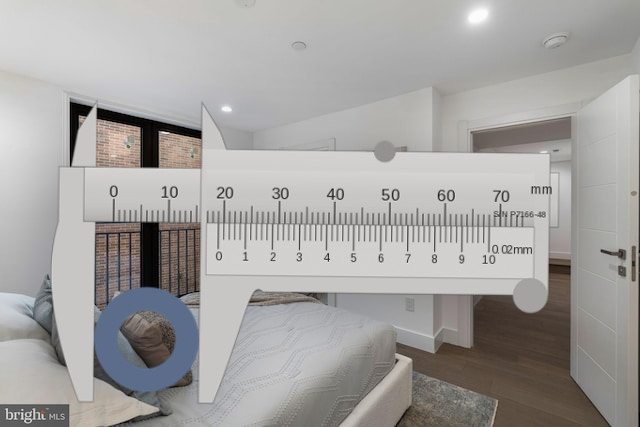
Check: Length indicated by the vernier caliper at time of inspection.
19.0 mm
